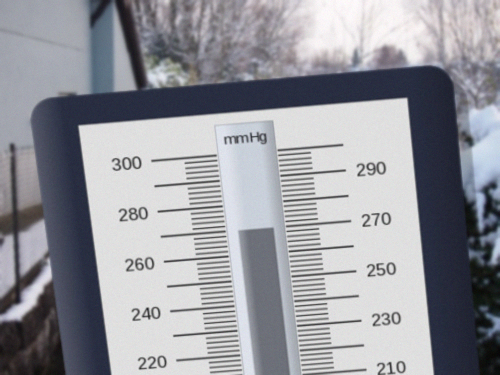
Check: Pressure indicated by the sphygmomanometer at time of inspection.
270 mmHg
